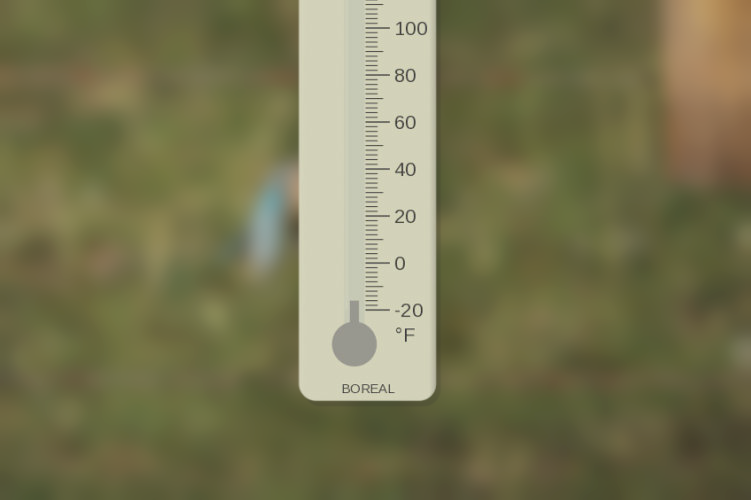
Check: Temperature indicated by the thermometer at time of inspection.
-16 °F
